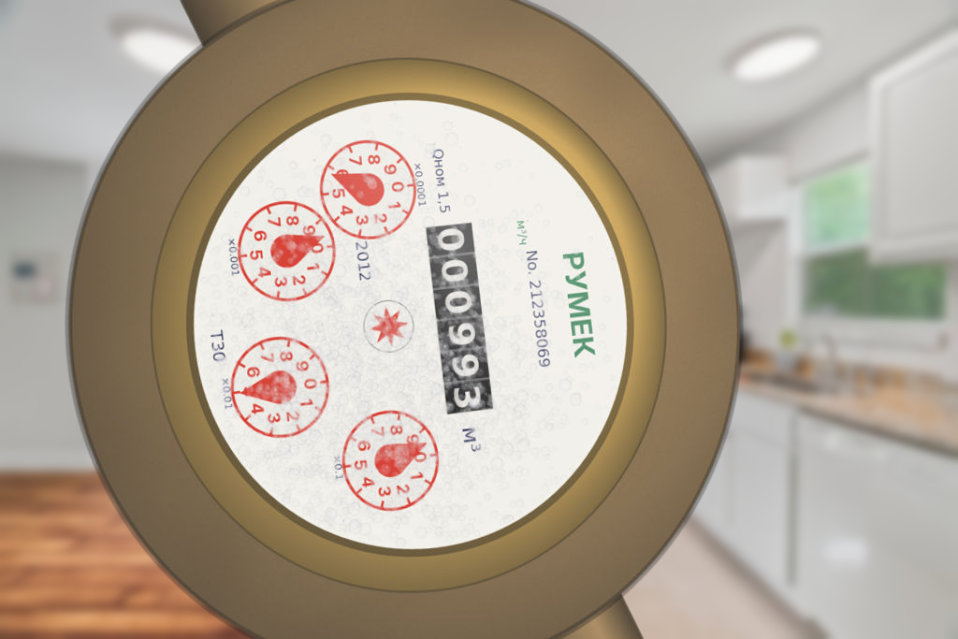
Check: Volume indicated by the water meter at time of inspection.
992.9495 m³
